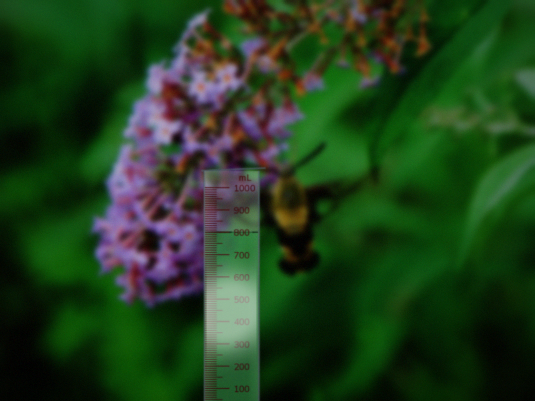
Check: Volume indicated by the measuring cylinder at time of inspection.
800 mL
